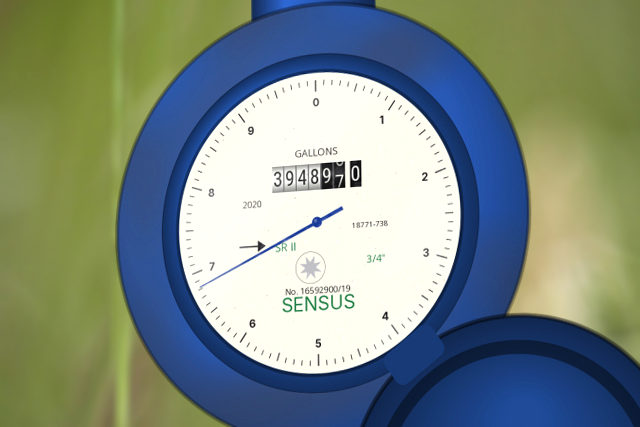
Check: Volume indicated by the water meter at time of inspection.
3948966.8 gal
